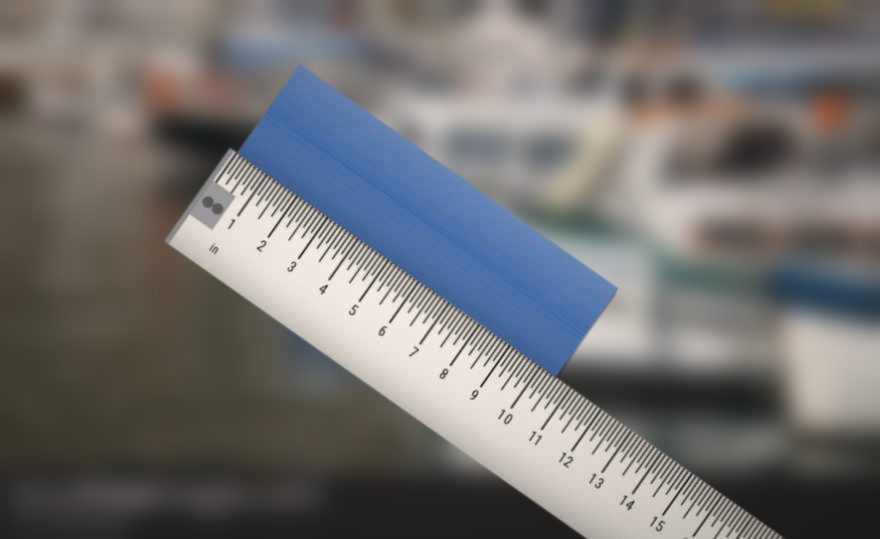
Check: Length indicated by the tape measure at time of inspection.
10.5 in
